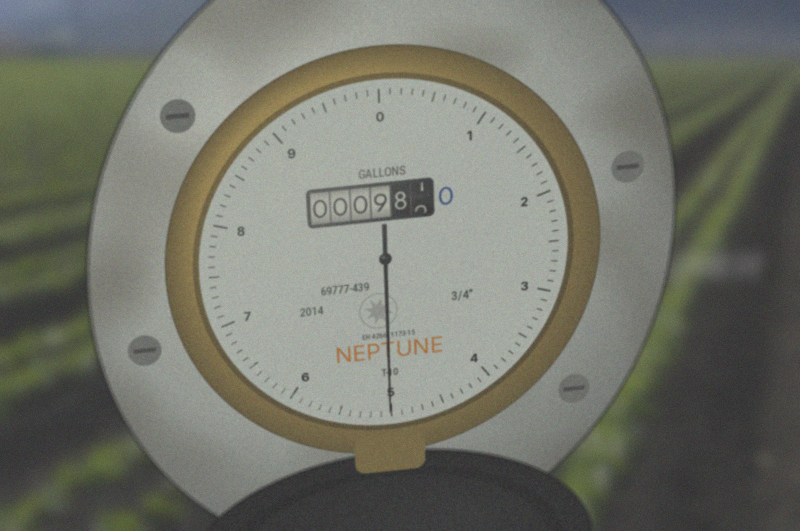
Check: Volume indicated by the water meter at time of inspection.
9815.0 gal
